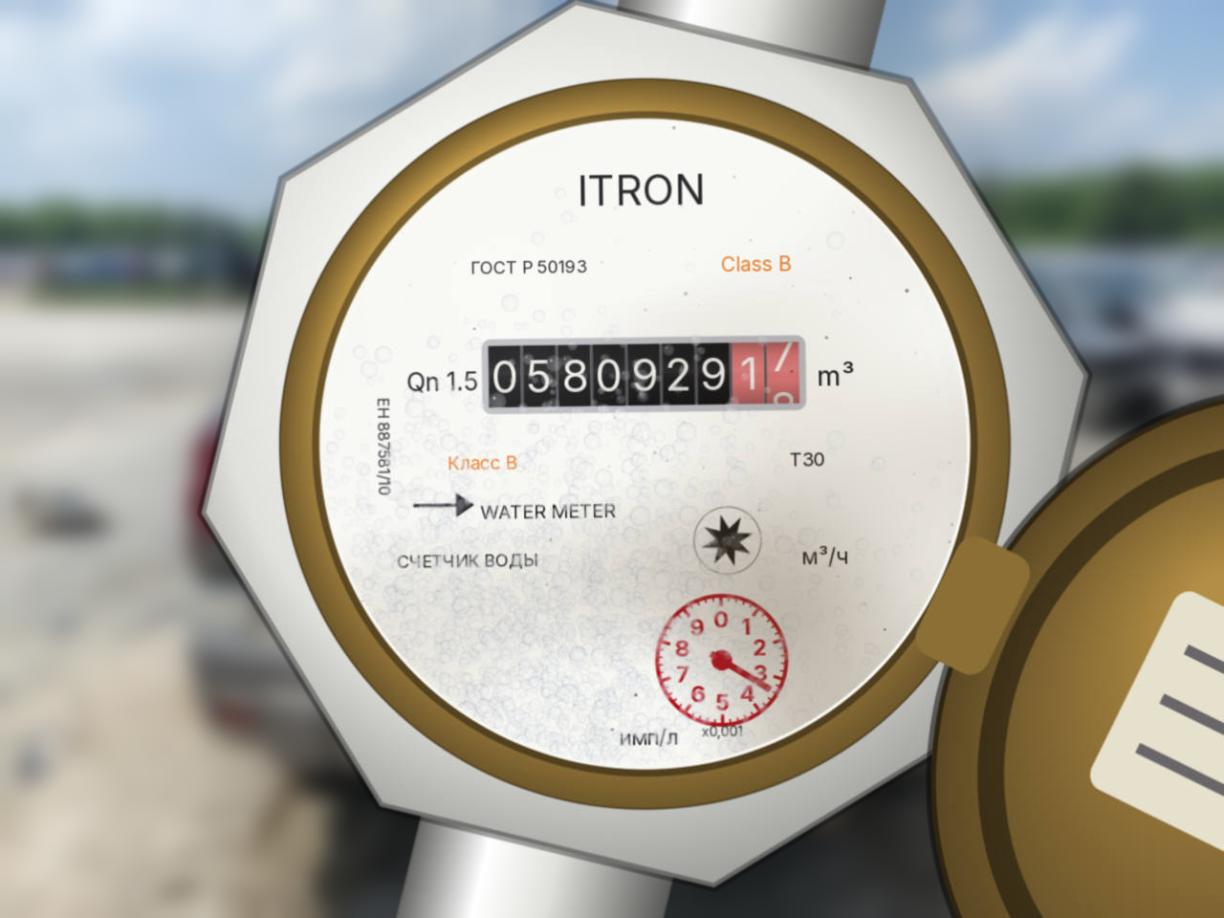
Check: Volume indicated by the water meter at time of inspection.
580929.173 m³
